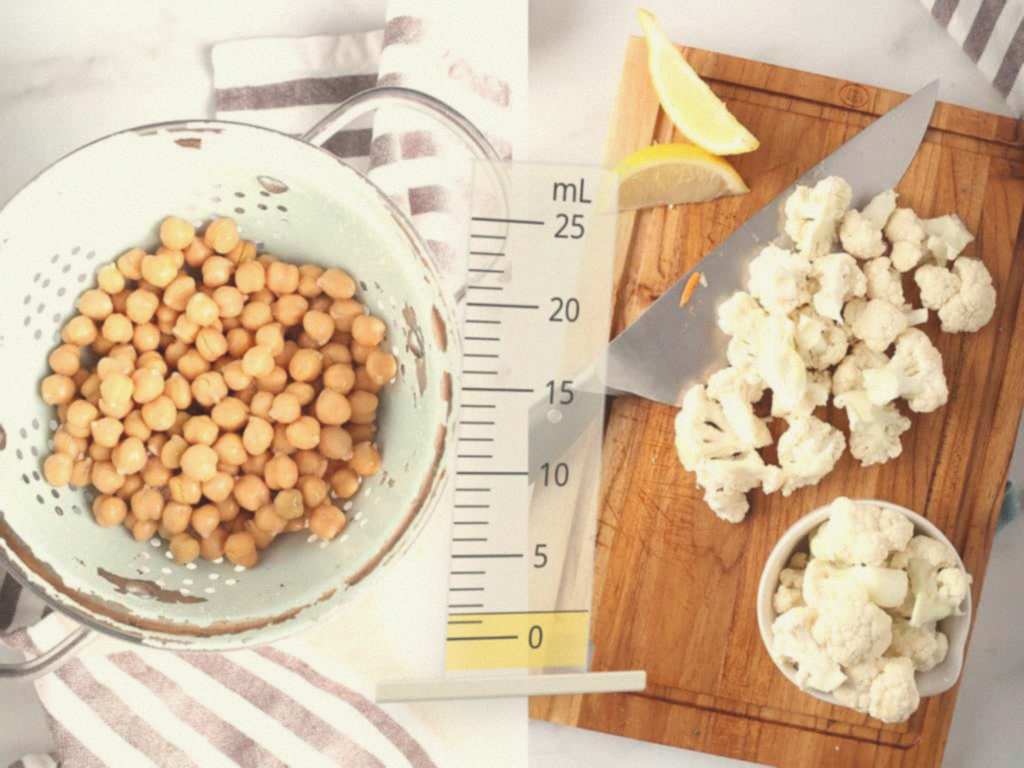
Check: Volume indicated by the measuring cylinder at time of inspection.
1.5 mL
